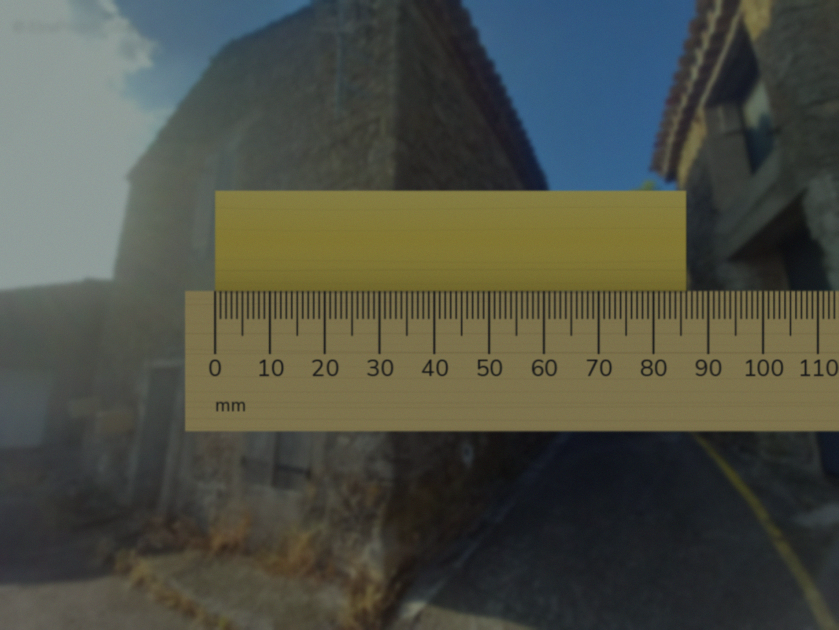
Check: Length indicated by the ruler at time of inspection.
86 mm
